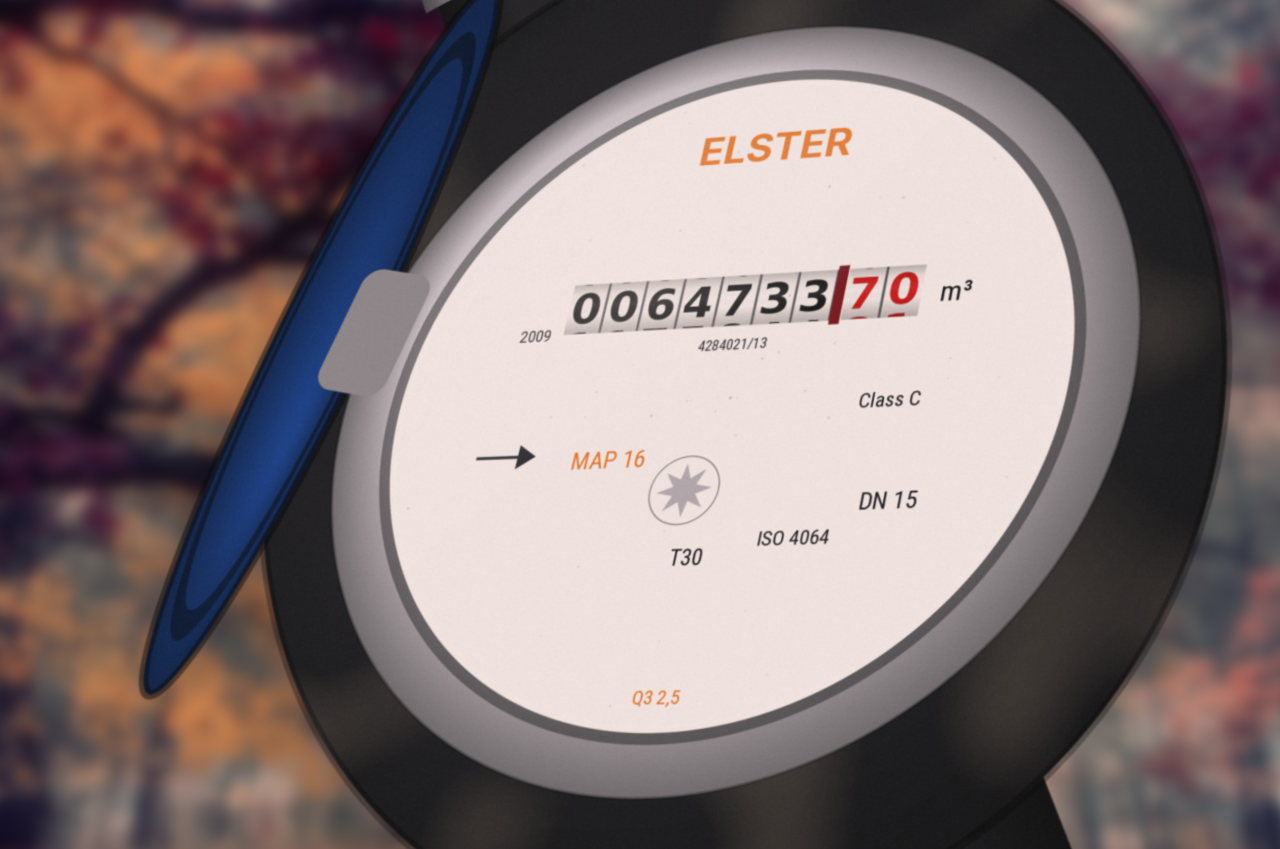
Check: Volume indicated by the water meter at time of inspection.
64733.70 m³
